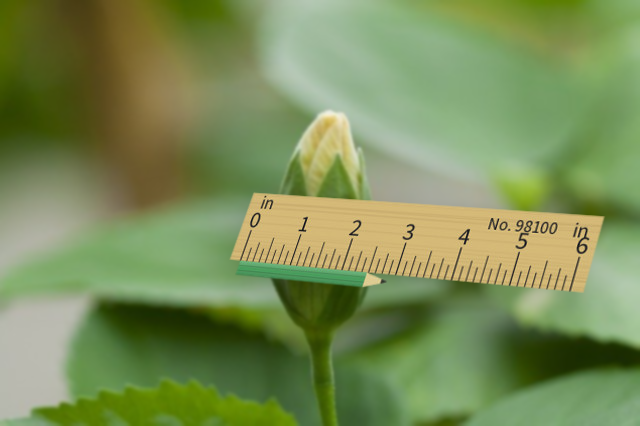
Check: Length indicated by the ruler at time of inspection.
2.875 in
